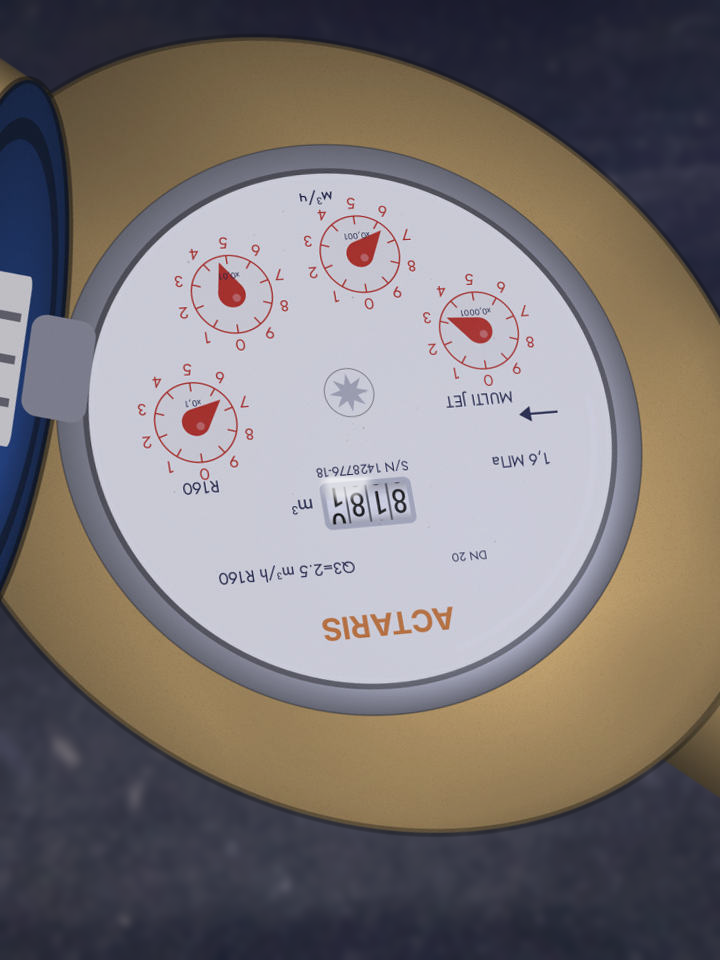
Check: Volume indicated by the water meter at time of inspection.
8180.6463 m³
